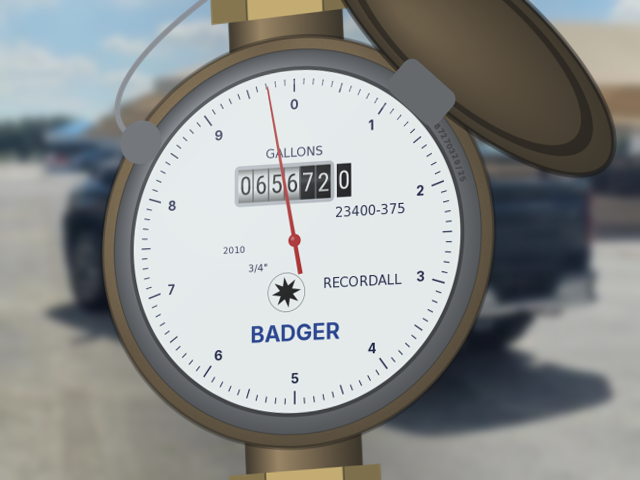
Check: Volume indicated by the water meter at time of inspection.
656719.7 gal
